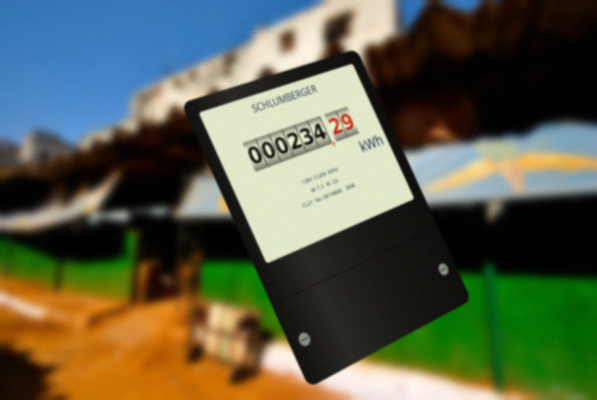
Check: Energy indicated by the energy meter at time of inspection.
234.29 kWh
